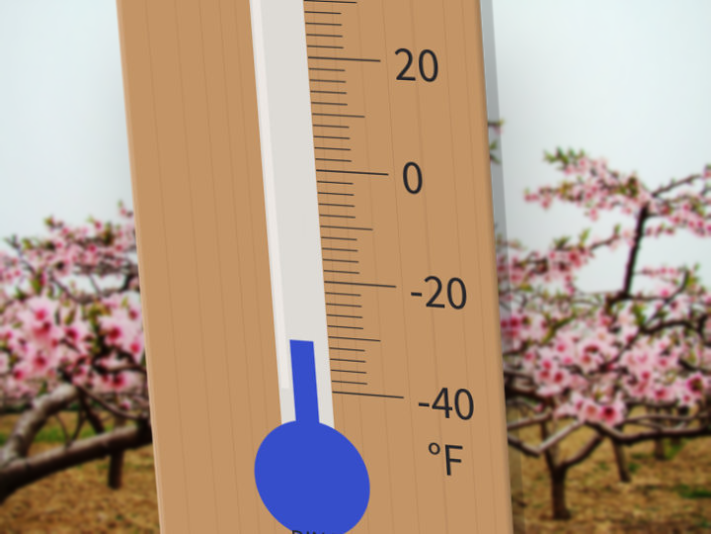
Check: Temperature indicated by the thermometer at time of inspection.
-31 °F
